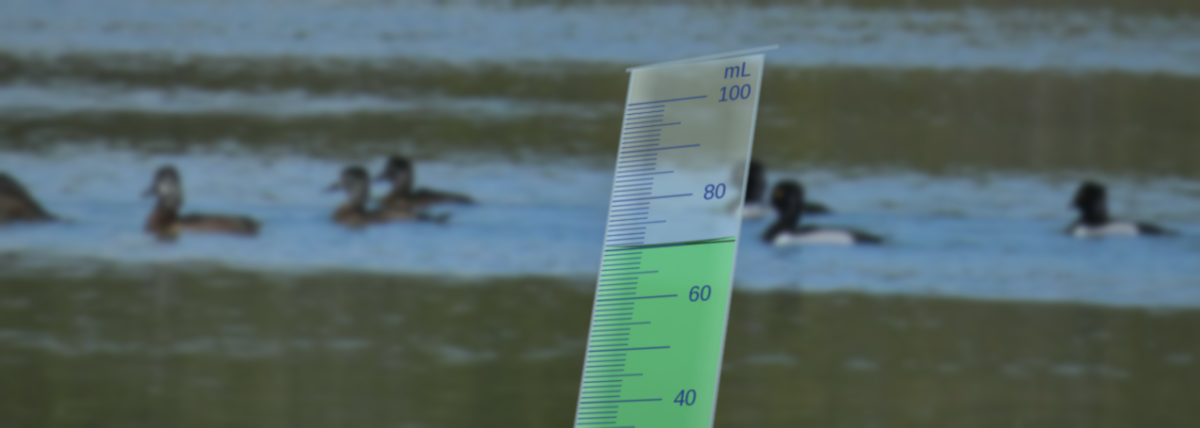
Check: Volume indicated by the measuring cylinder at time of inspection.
70 mL
